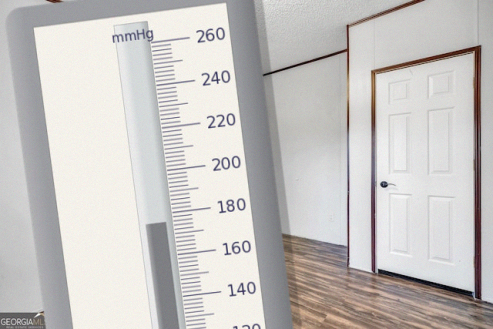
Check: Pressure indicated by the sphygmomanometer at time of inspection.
176 mmHg
